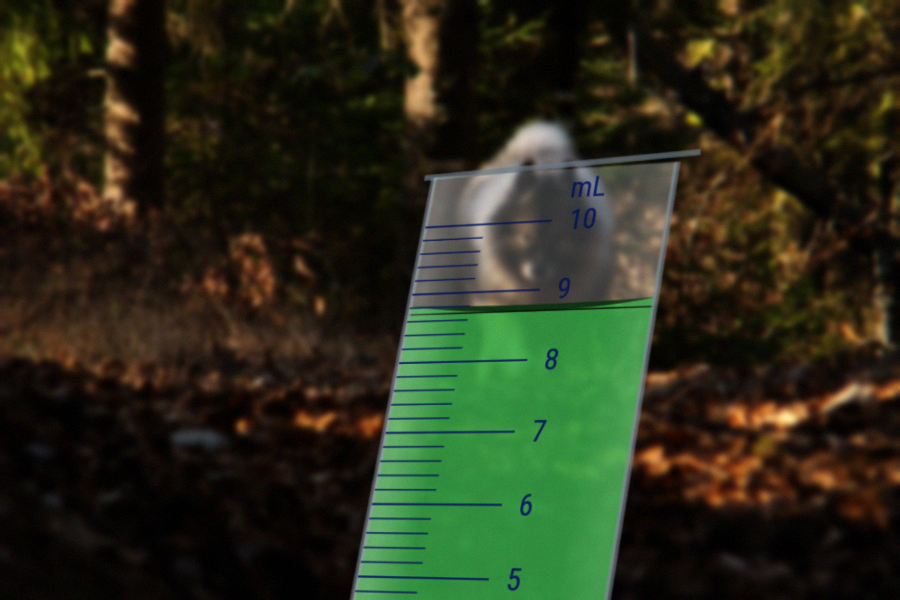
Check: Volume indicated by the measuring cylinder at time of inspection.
8.7 mL
